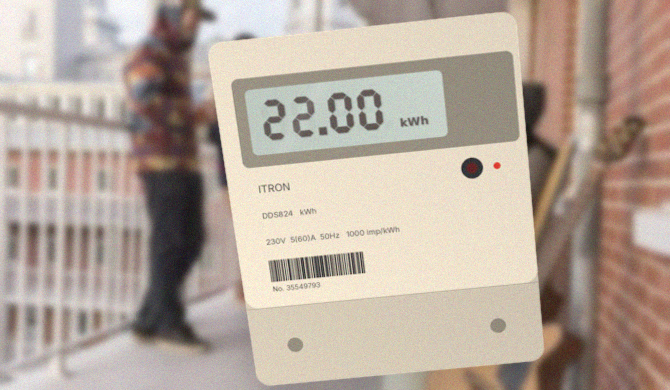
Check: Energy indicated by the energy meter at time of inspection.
22.00 kWh
